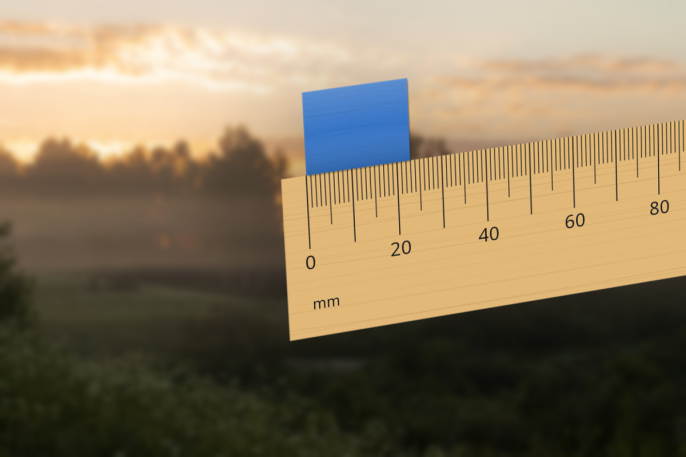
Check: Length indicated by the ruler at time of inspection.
23 mm
